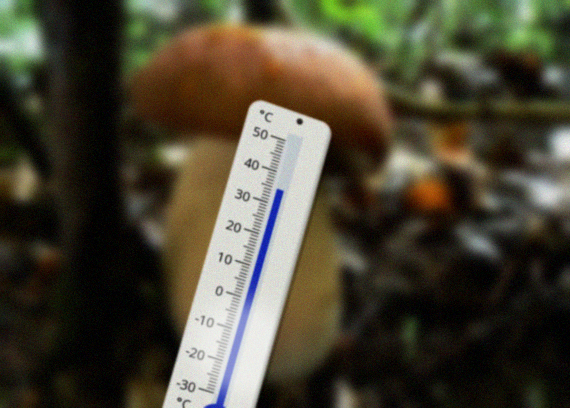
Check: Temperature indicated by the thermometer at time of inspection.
35 °C
